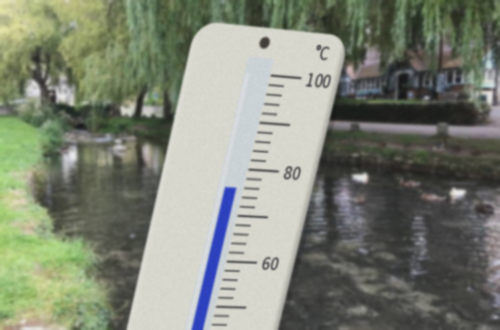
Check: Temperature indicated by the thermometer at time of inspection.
76 °C
